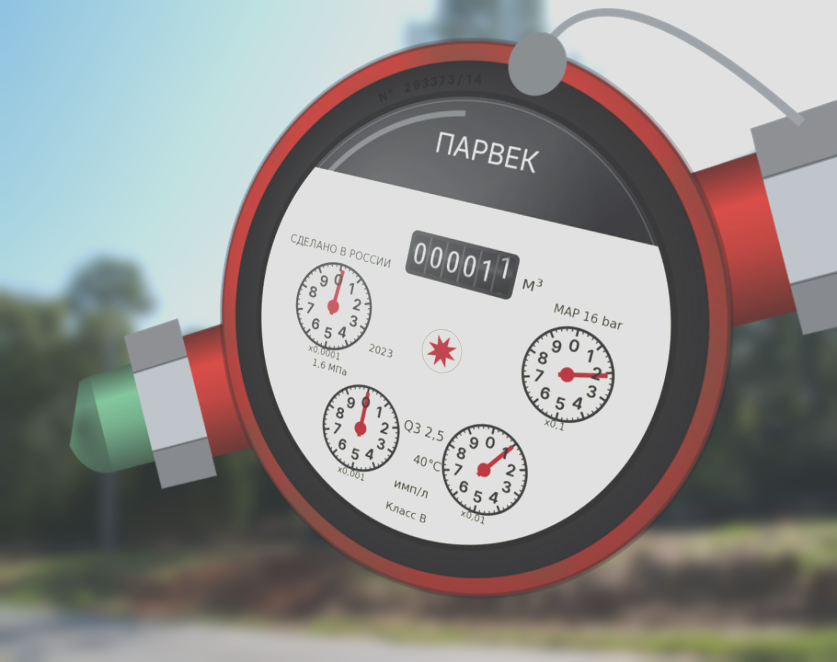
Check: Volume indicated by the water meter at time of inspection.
11.2100 m³
